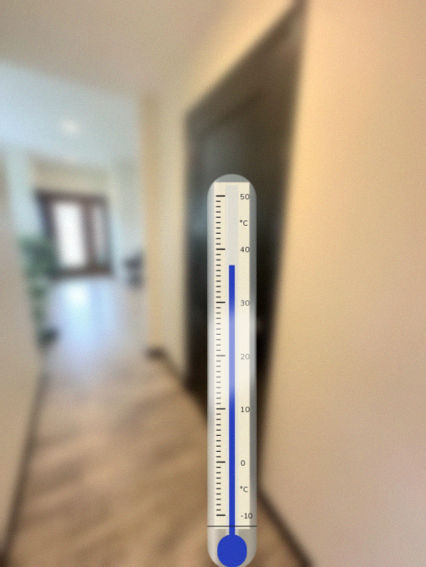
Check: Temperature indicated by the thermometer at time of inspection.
37 °C
